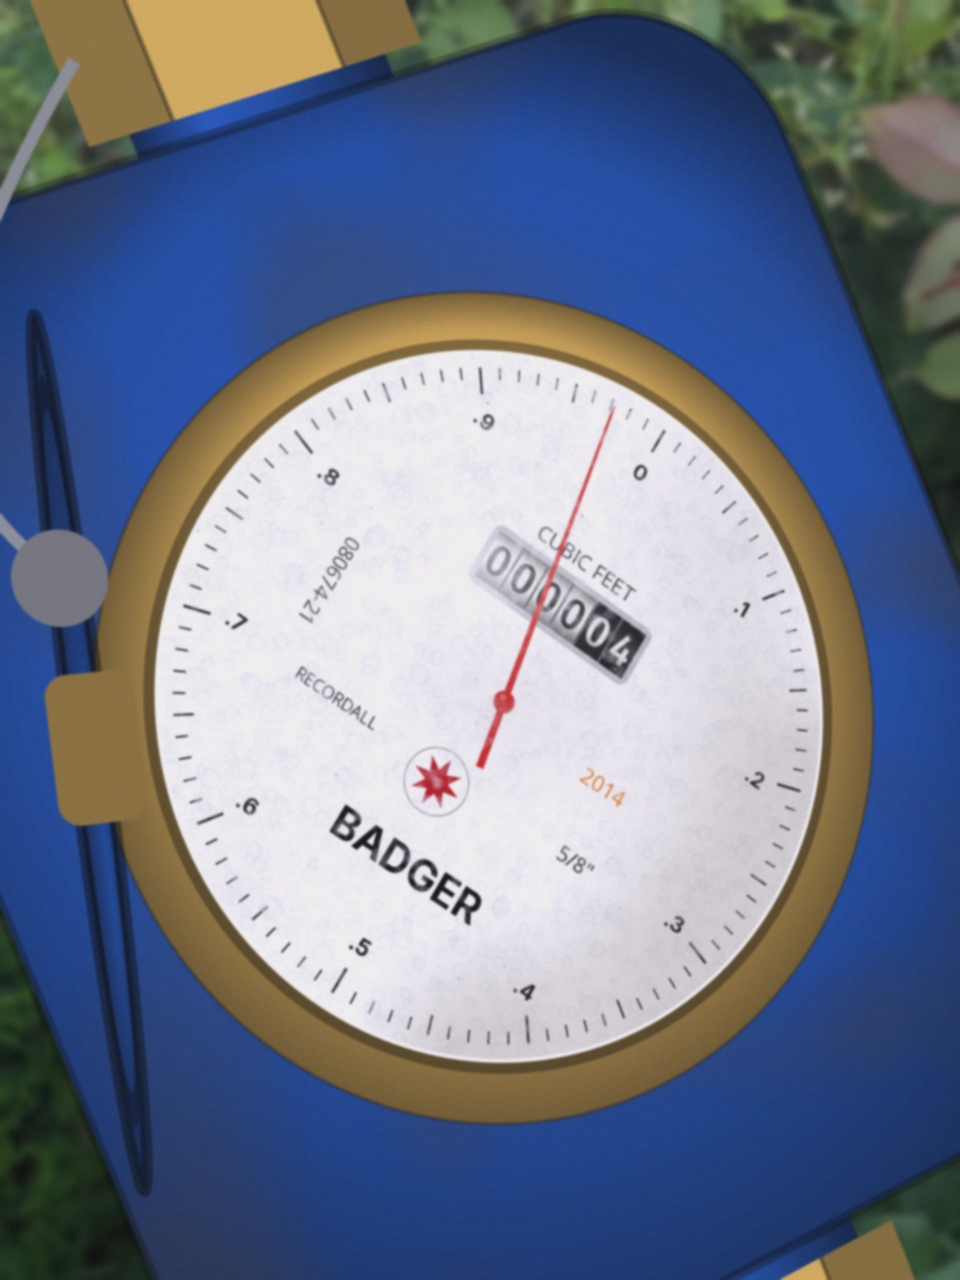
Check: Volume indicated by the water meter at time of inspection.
3.97 ft³
